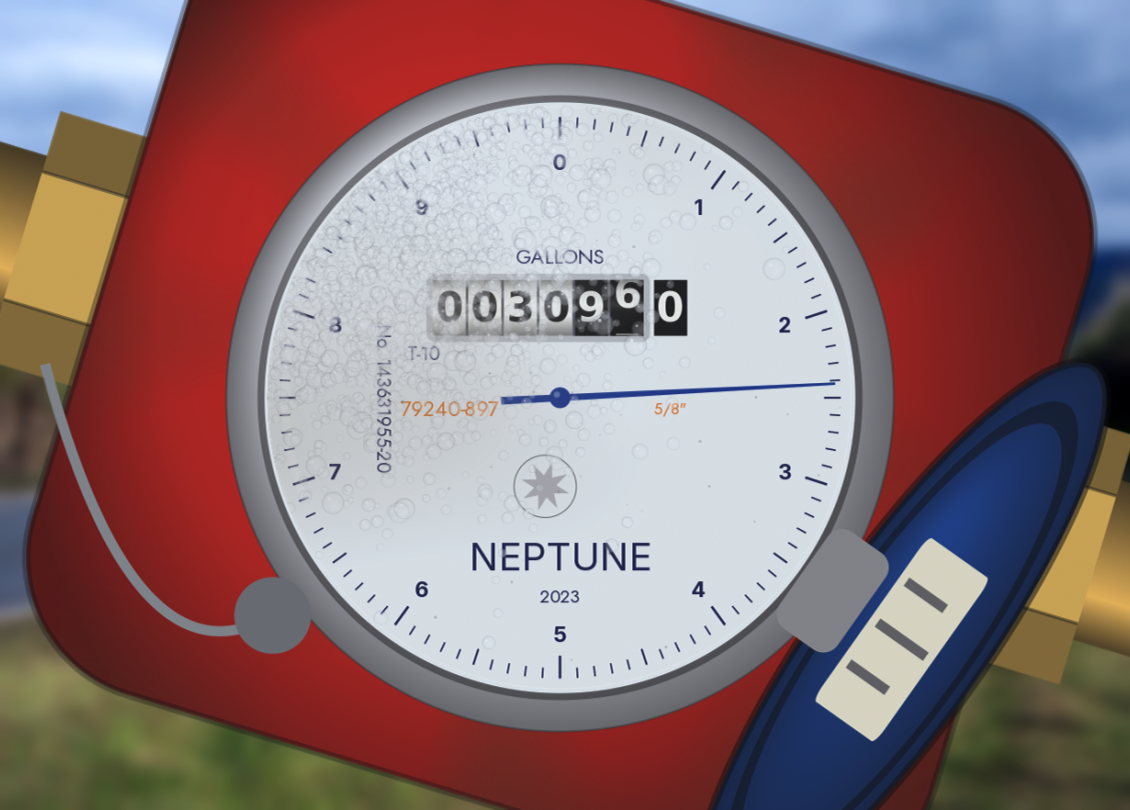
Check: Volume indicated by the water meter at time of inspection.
30962.4 gal
